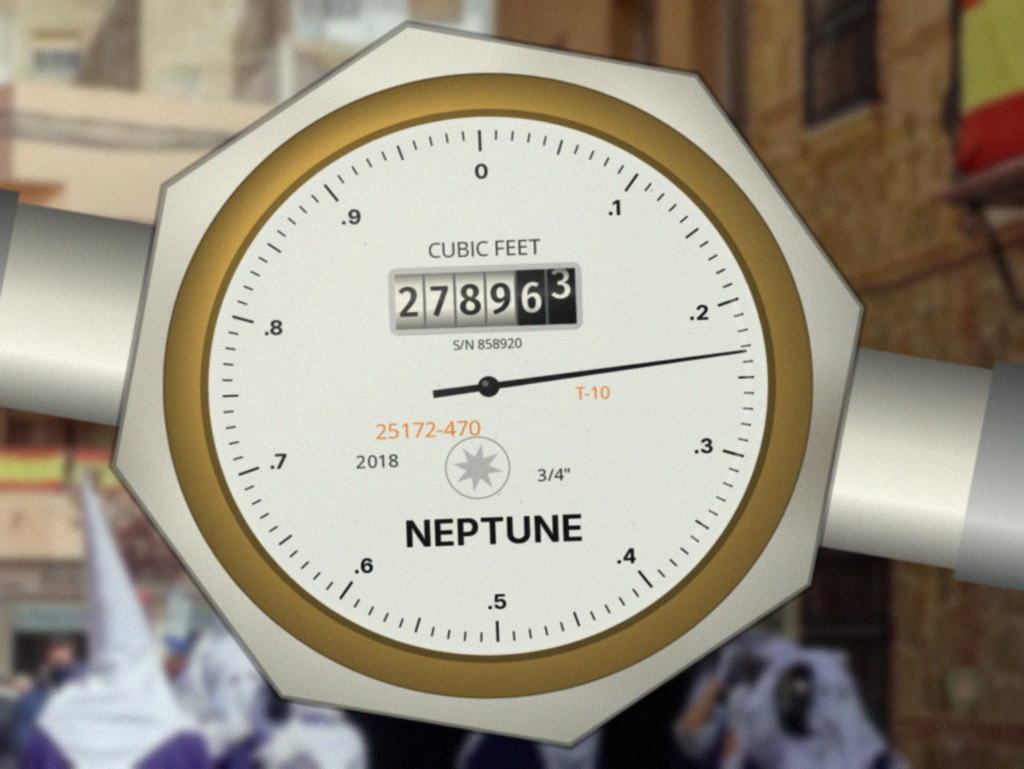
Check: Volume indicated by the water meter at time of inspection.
278963.23 ft³
